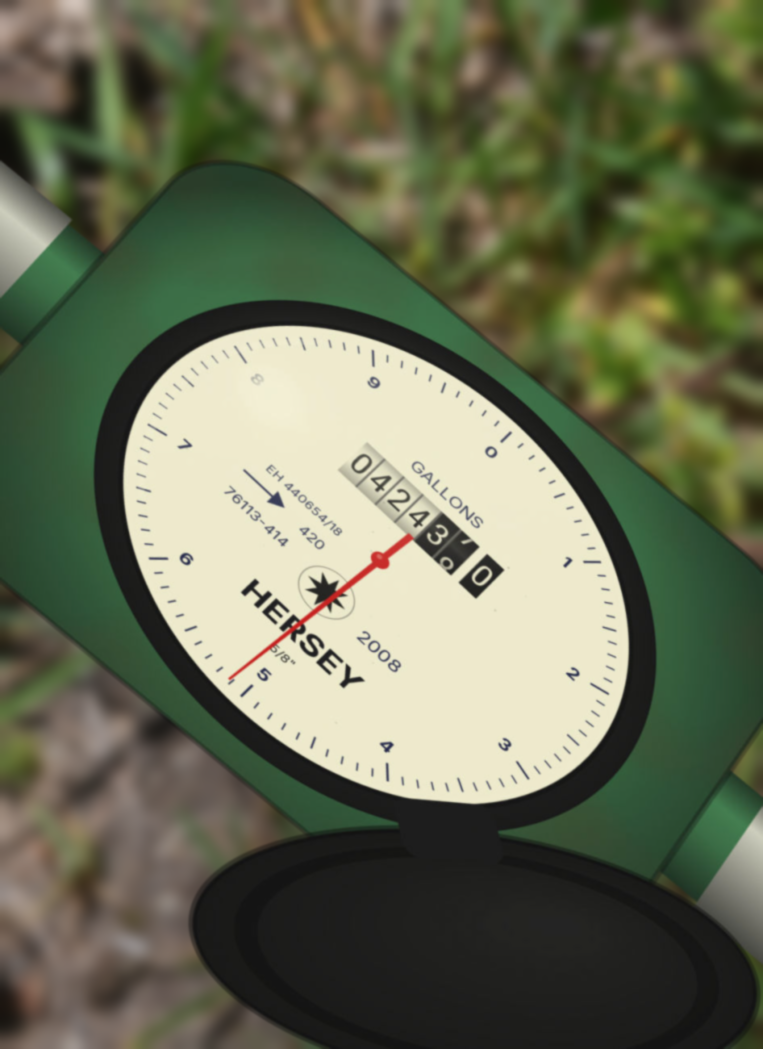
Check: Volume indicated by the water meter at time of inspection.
424375.1 gal
